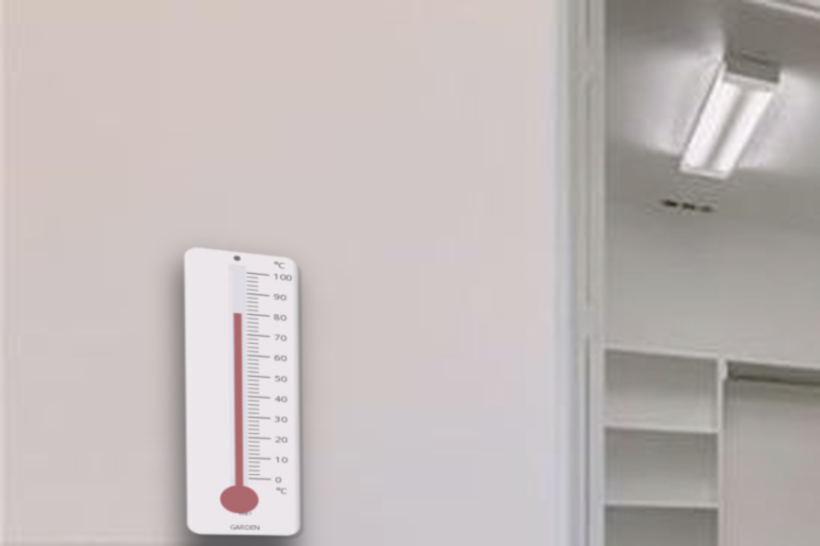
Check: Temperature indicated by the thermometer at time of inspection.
80 °C
